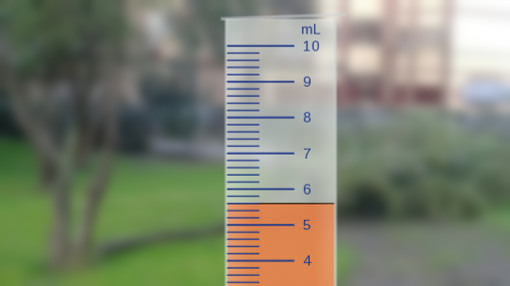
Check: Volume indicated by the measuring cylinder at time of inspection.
5.6 mL
